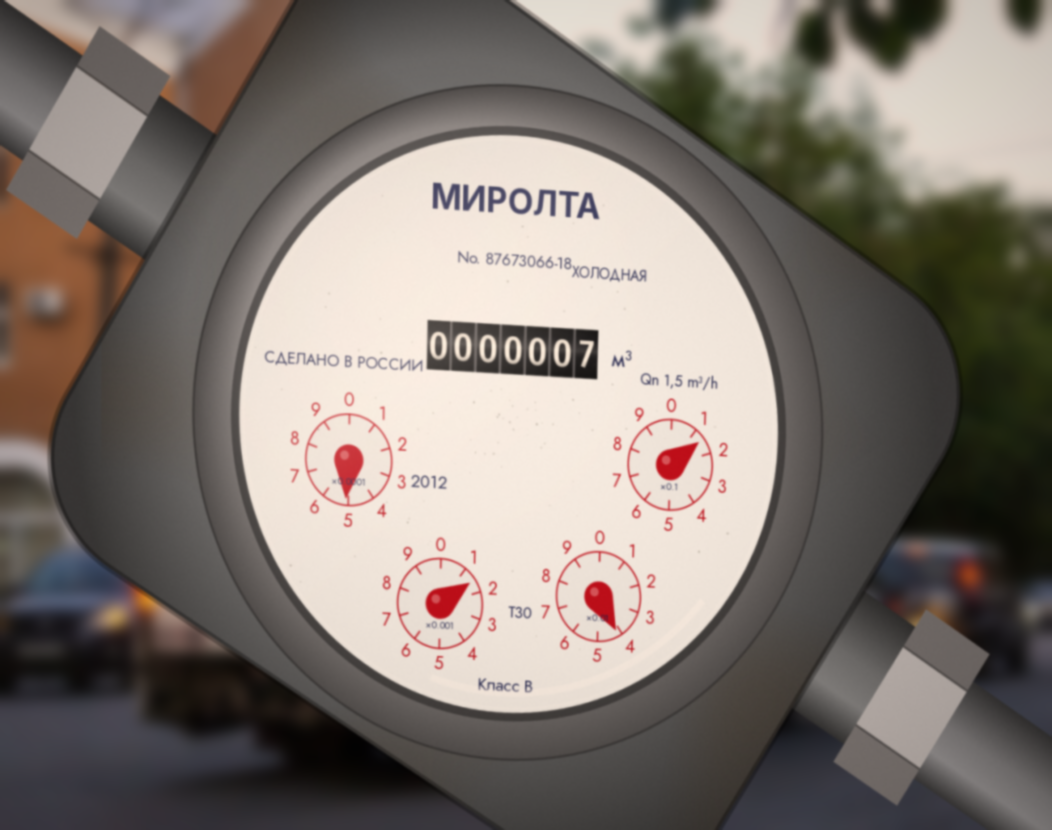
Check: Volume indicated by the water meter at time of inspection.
7.1415 m³
